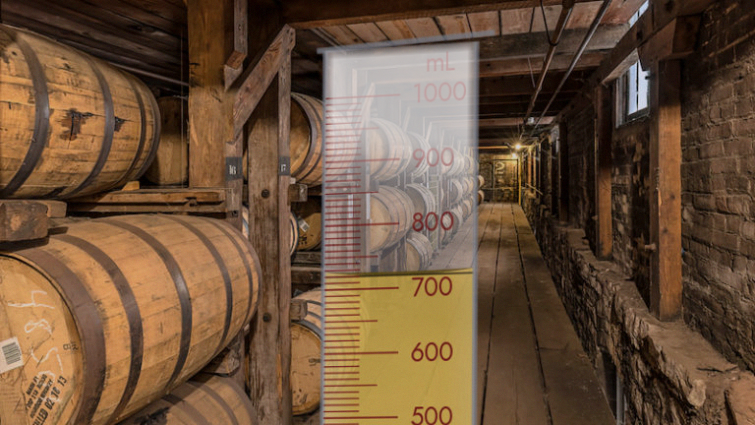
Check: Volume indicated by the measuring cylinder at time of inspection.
720 mL
